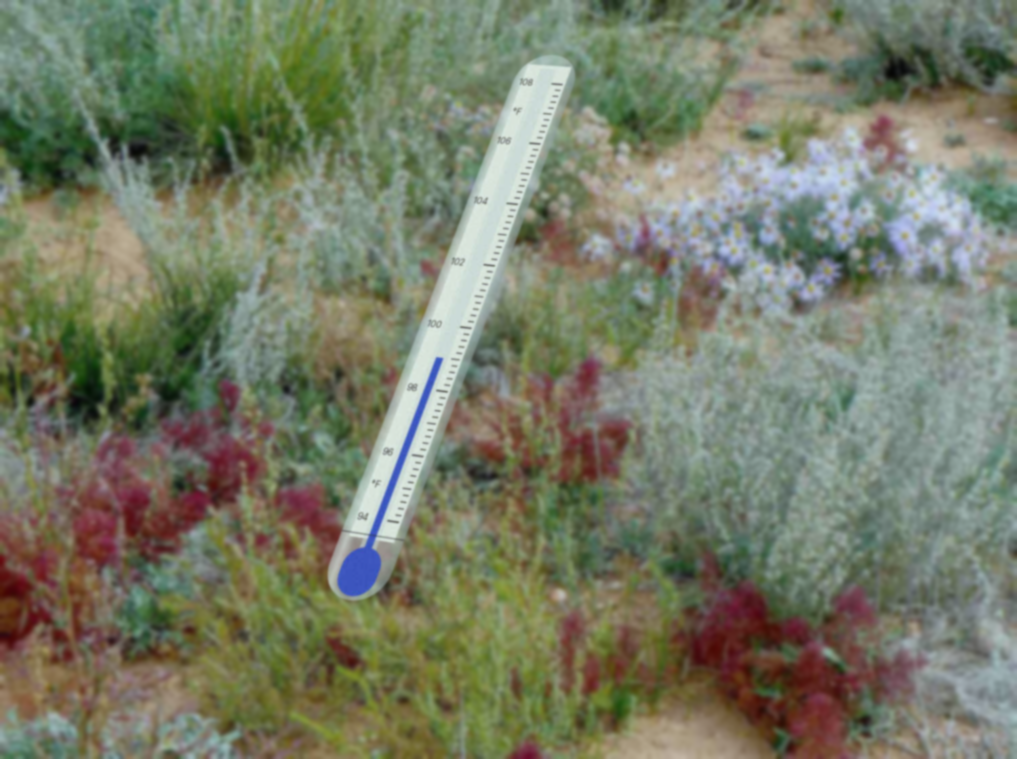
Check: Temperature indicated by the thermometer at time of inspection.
99 °F
